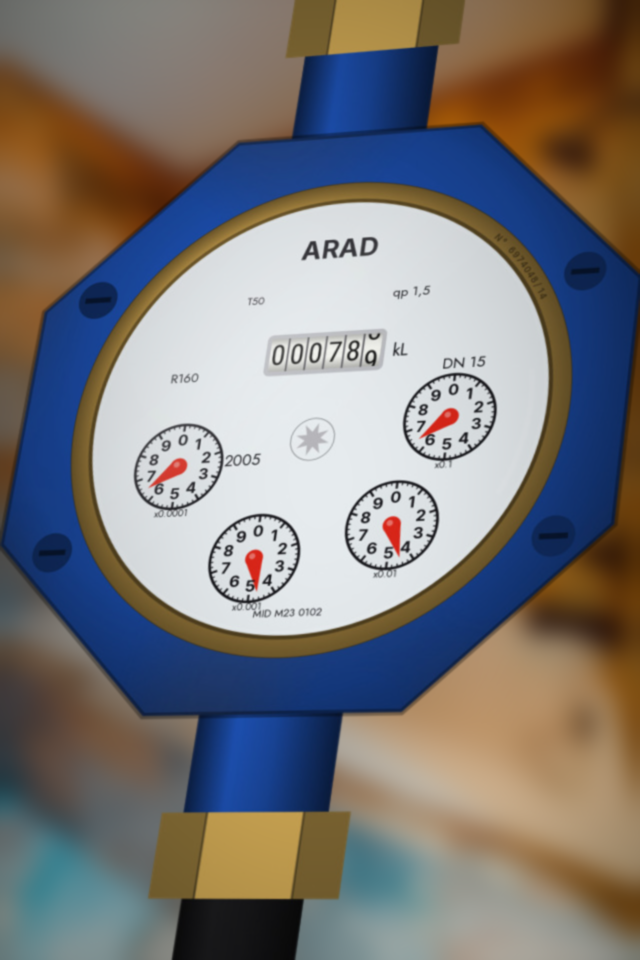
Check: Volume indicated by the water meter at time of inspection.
788.6446 kL
